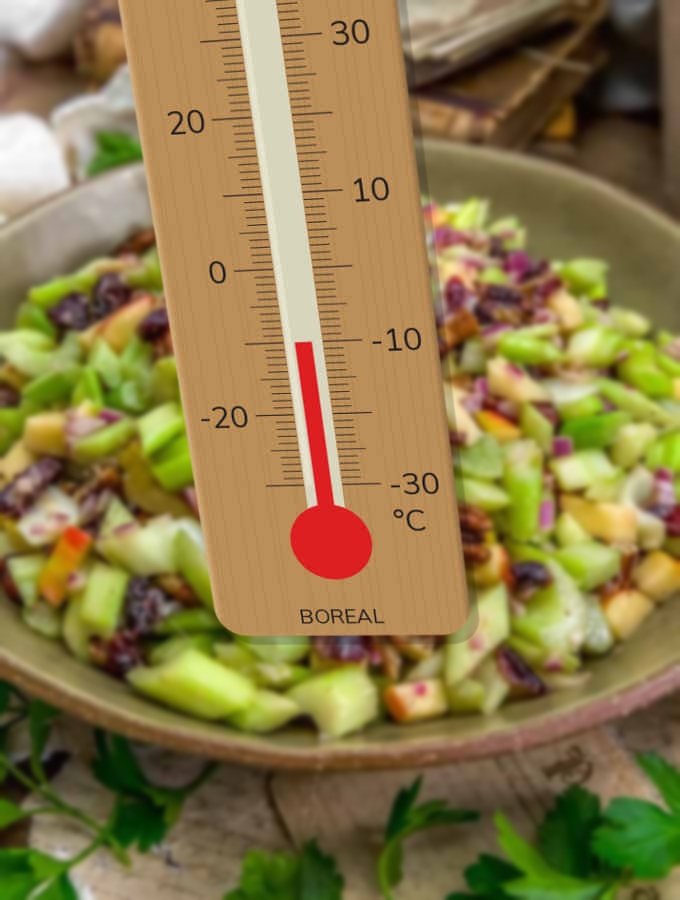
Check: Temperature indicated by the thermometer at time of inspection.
-10 °C
